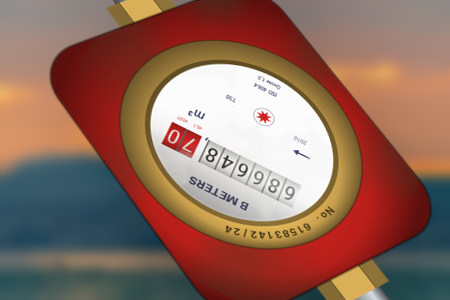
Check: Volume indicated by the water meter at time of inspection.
686648.70 m³
